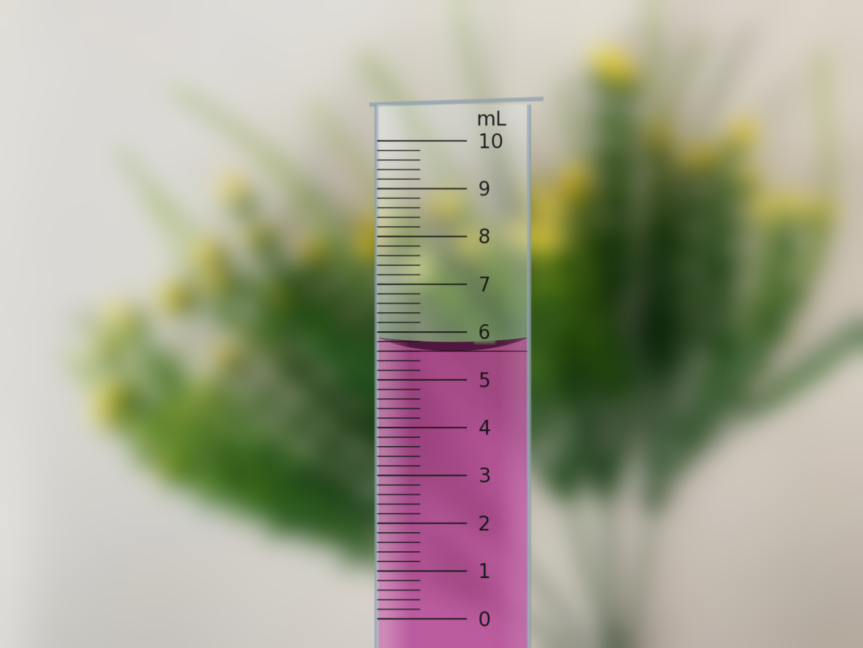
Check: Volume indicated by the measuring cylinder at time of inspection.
5.6 mL
